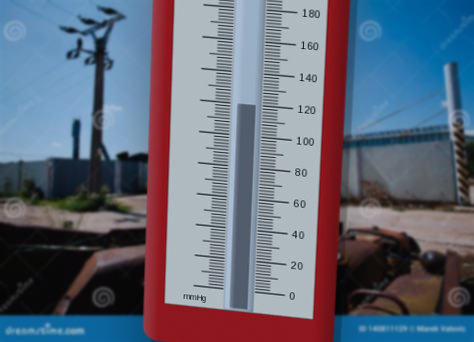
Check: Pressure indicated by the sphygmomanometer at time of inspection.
120 mmHg
